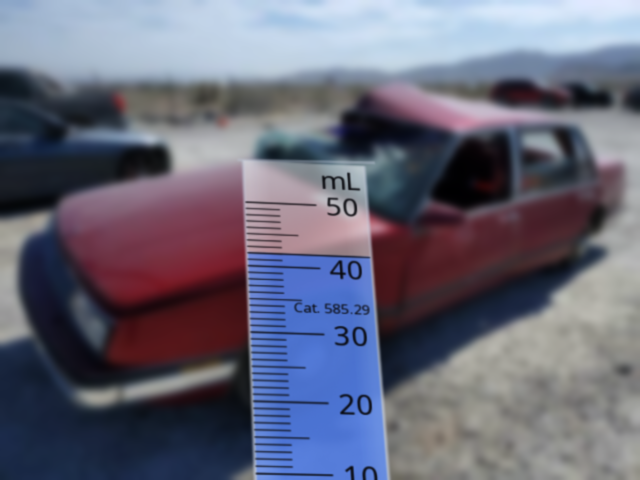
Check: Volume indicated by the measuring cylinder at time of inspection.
42 mL
